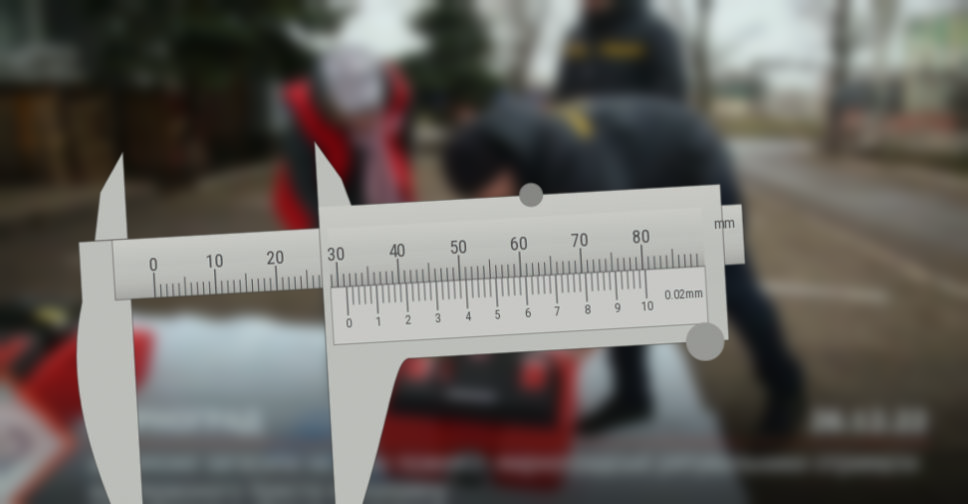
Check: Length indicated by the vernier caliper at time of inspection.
31.4 mm
